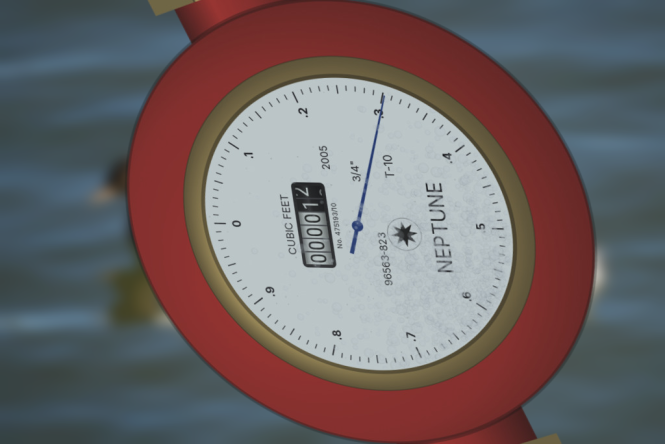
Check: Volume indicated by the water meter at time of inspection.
12.30 ft³
